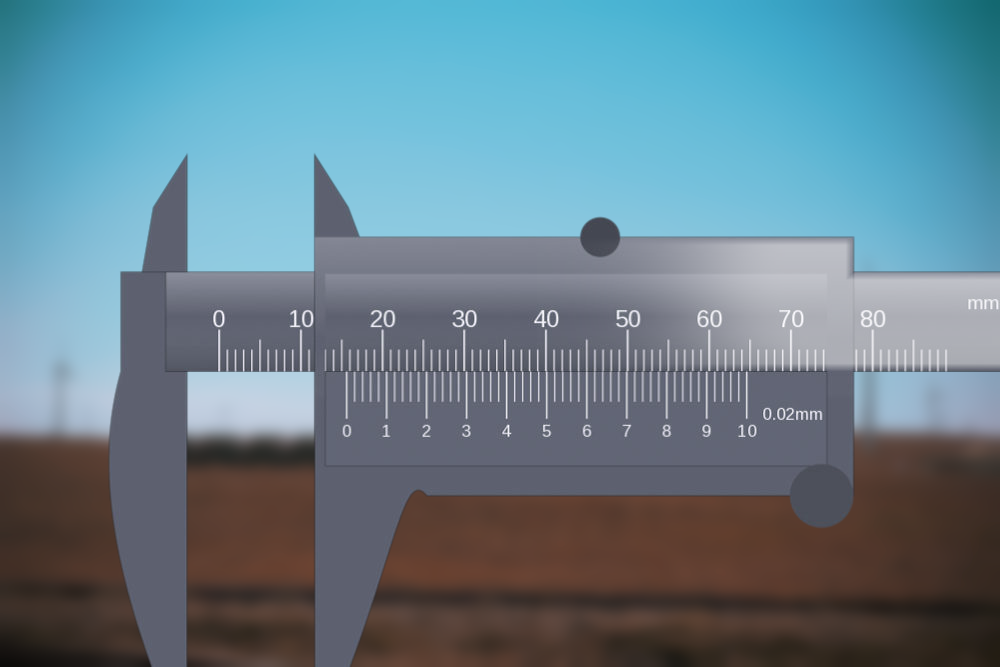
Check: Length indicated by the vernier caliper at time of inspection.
15.6 mm
